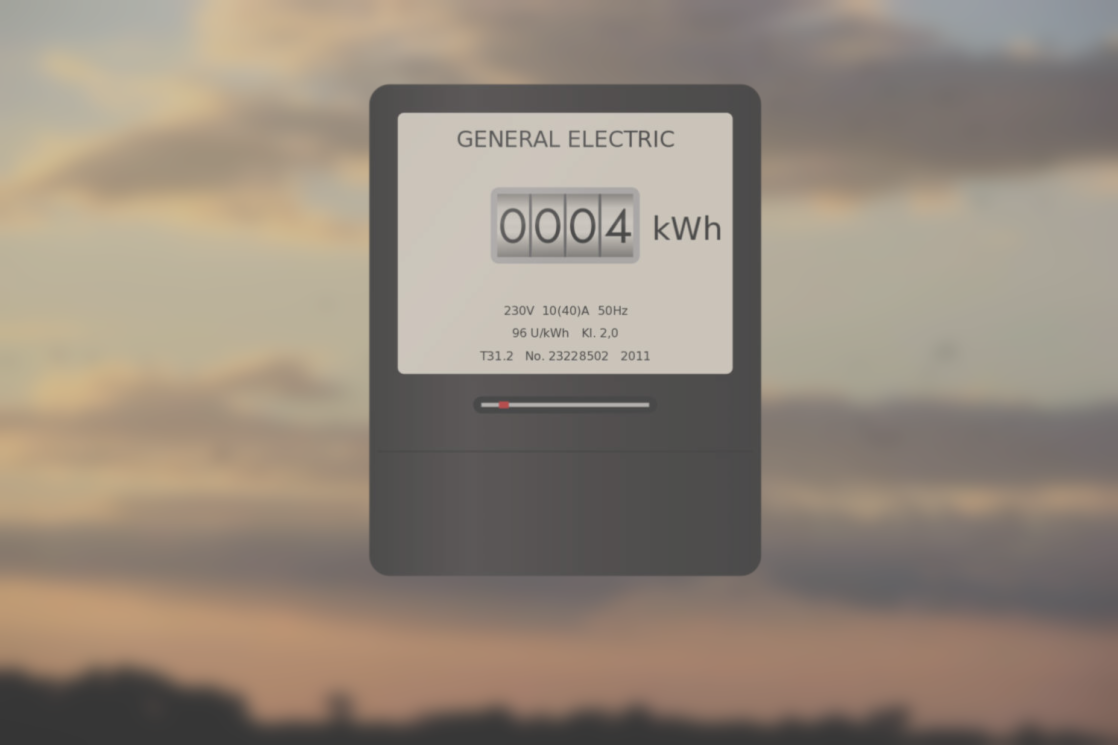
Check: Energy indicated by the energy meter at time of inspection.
4 kWh
